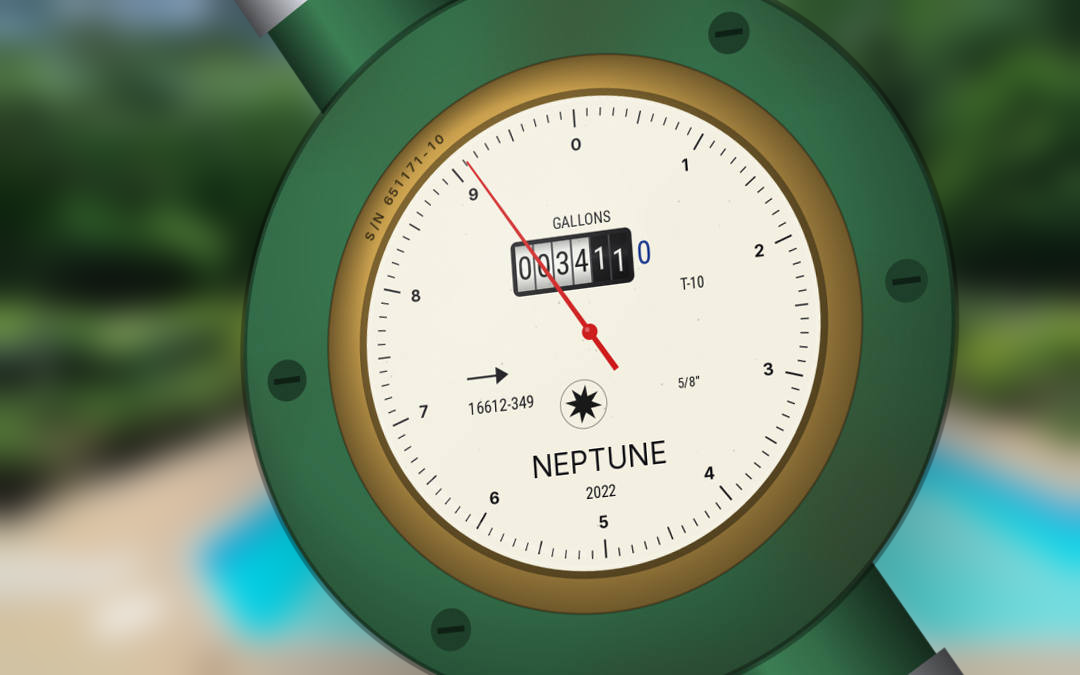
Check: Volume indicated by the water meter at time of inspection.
34109.1 gal
